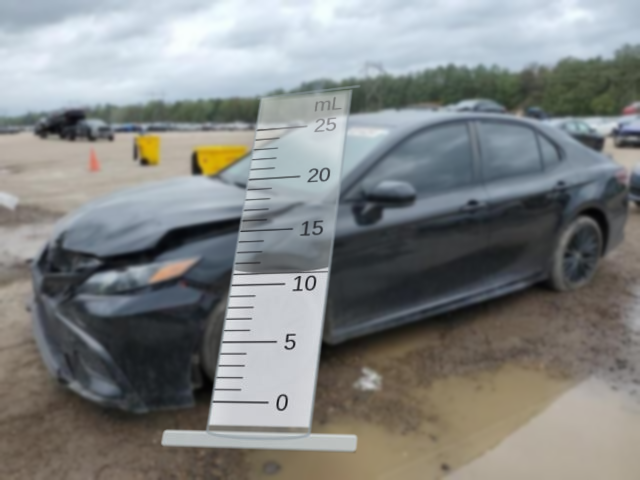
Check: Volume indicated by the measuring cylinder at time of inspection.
11 mL
